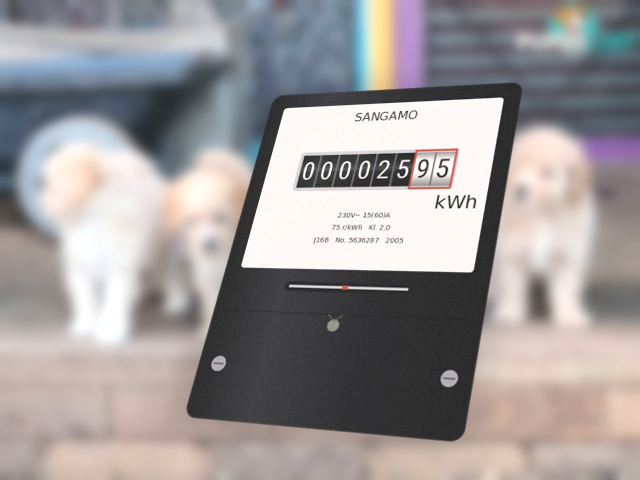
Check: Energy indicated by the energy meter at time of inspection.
25.95 kWh
